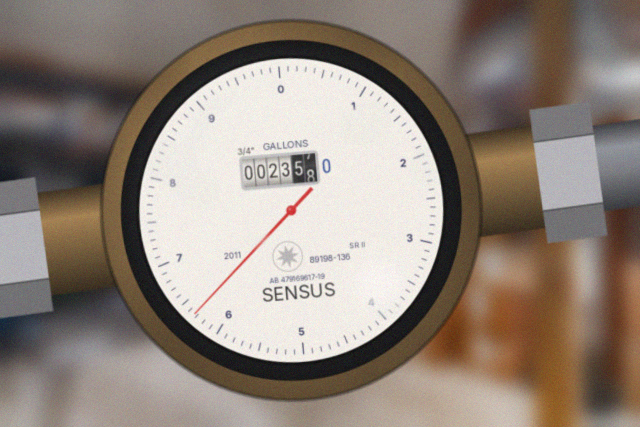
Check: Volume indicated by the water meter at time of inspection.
23576.3 gal
